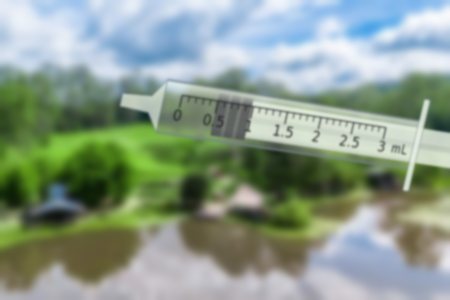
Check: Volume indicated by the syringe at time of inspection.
0.5 mL
